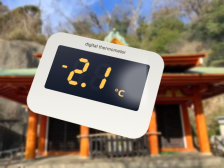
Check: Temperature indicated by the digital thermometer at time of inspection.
-2.1 °C
